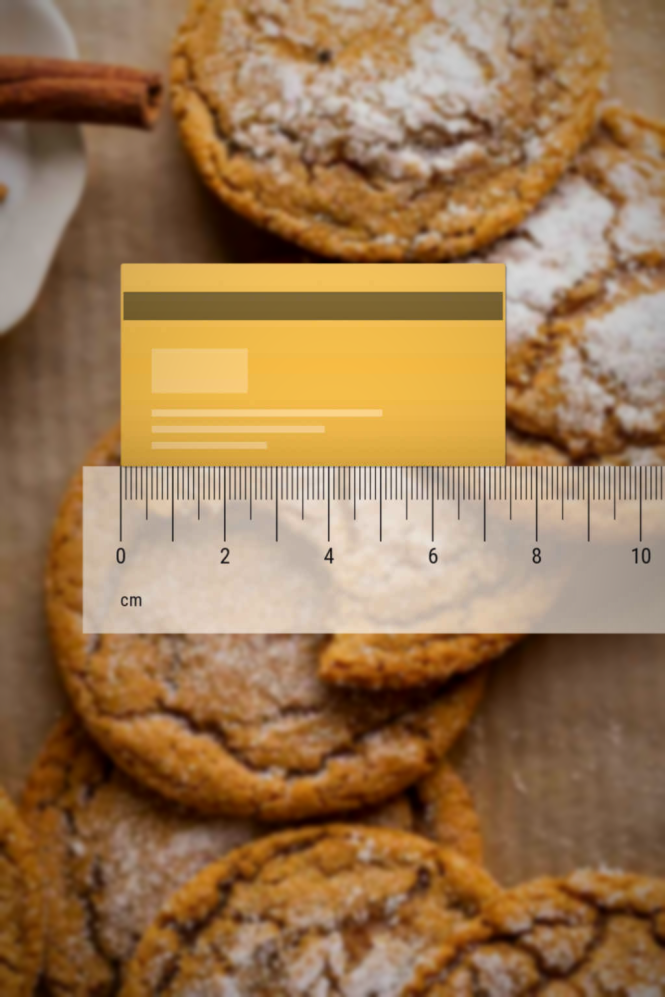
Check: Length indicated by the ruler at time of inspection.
7.4 cm
